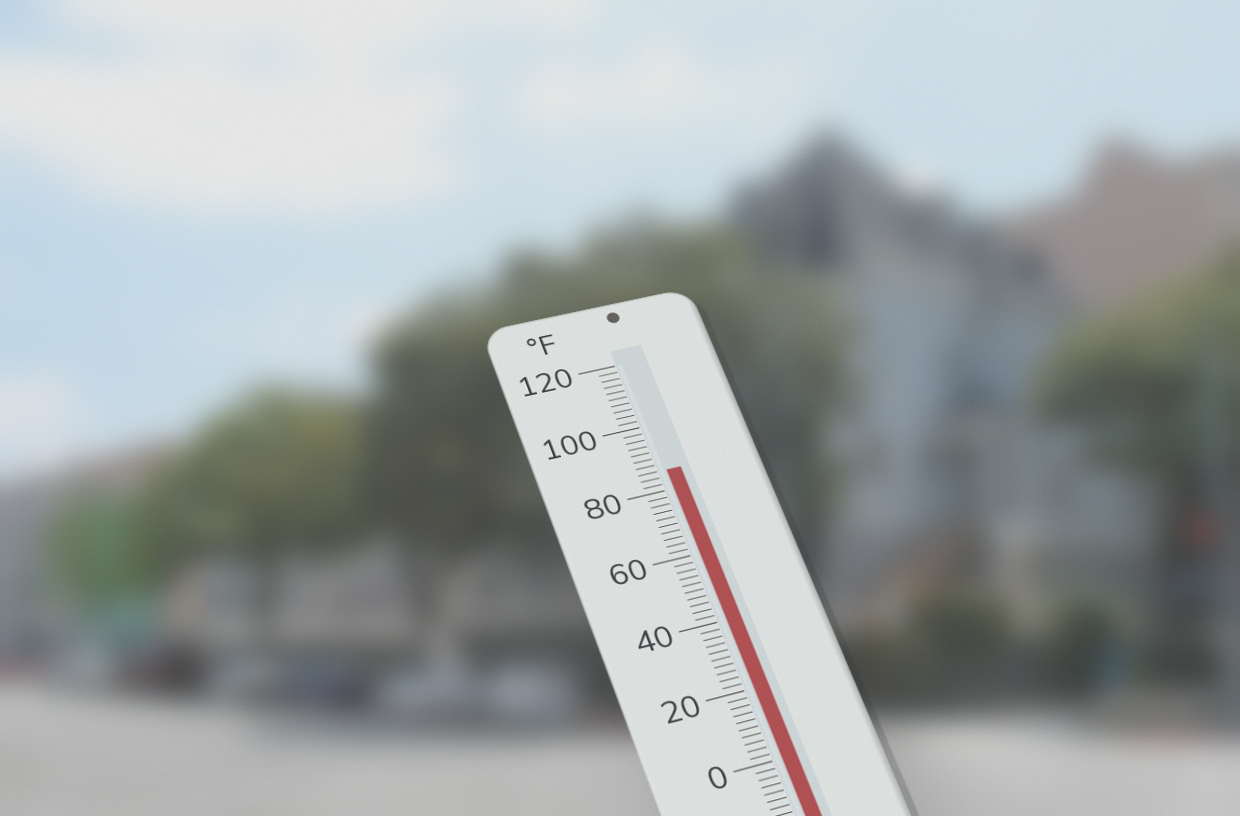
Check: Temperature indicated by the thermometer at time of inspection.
86 °F
